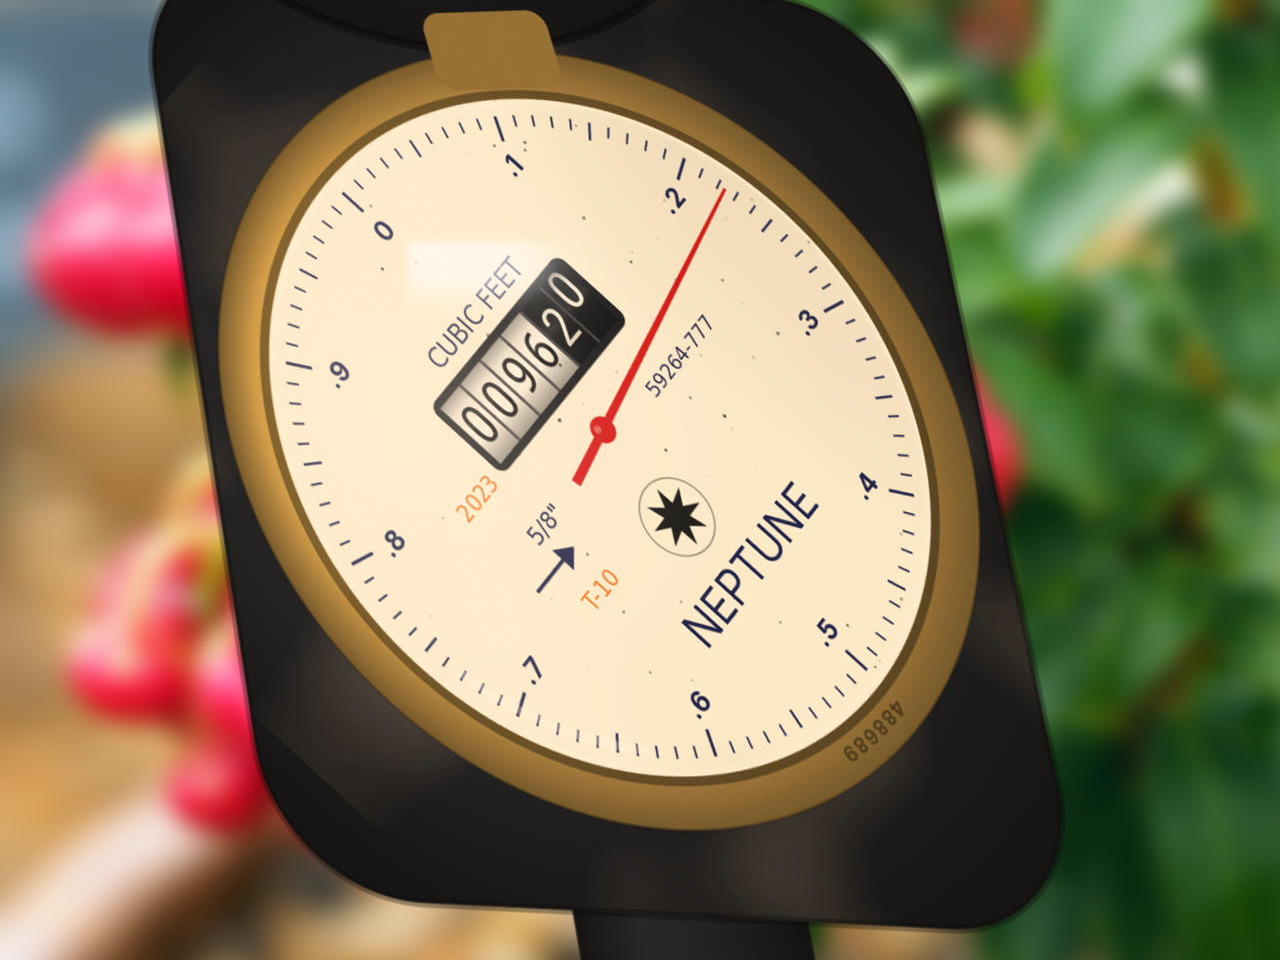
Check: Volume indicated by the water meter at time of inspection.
9620.22 ft³
